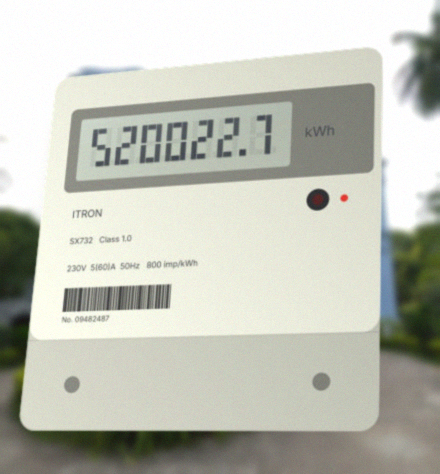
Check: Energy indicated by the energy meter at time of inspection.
520022.7 kWh
